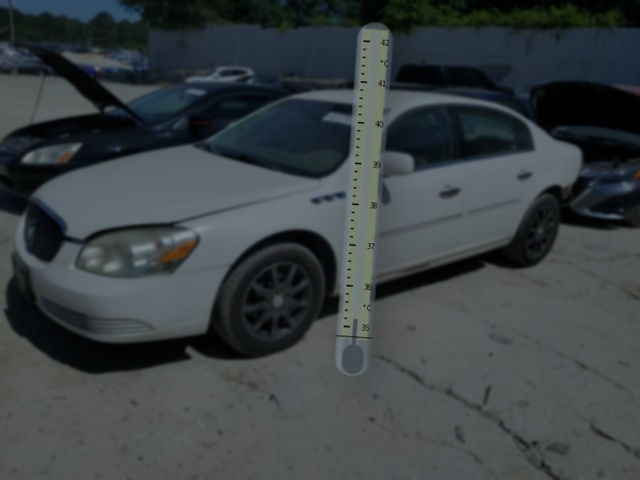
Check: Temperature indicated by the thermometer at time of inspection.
35.2 °C
